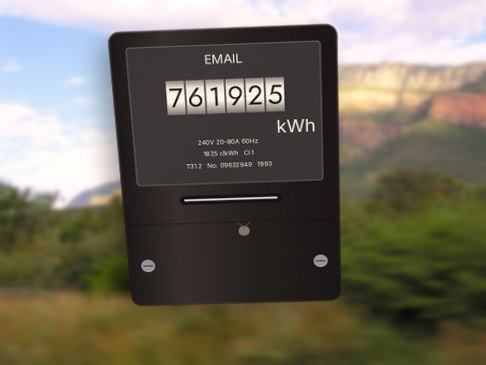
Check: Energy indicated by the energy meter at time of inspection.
761925 kWh
